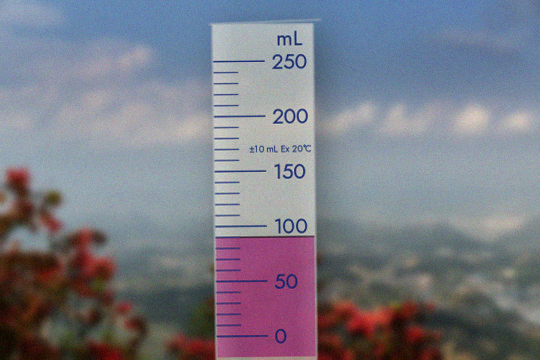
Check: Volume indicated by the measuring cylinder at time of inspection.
90 mL
